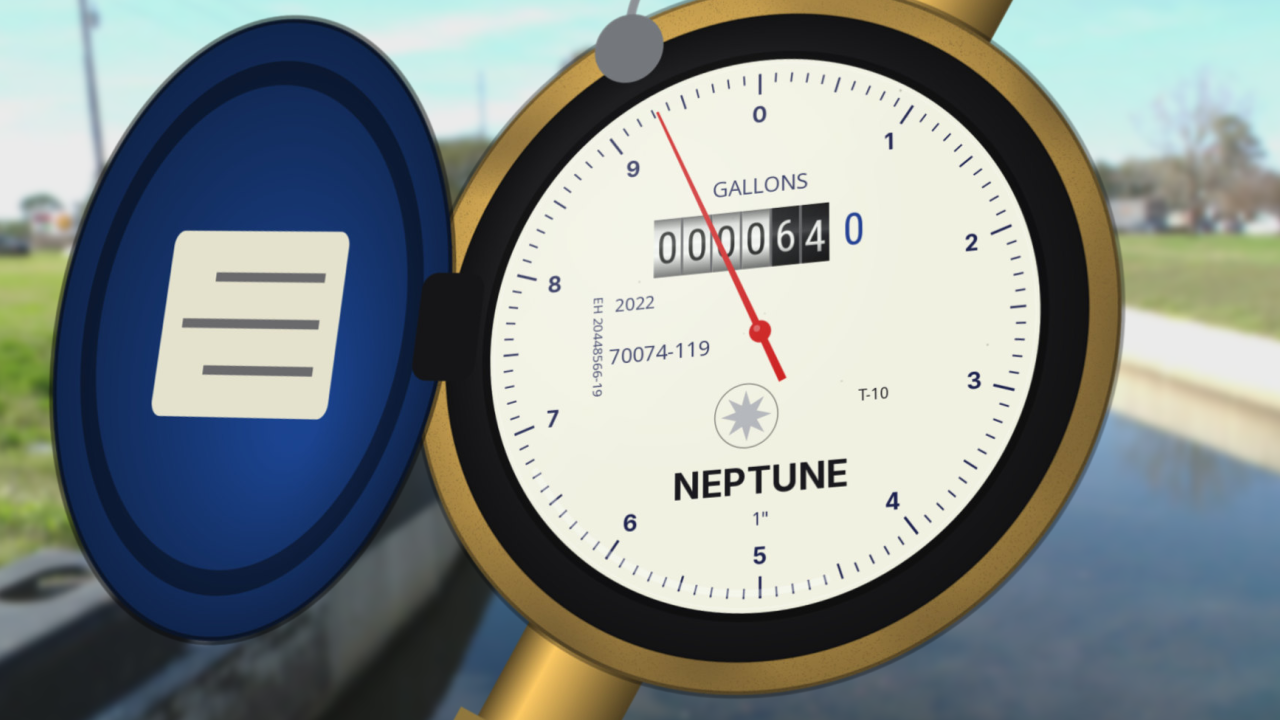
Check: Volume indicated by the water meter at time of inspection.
639.3 gal
